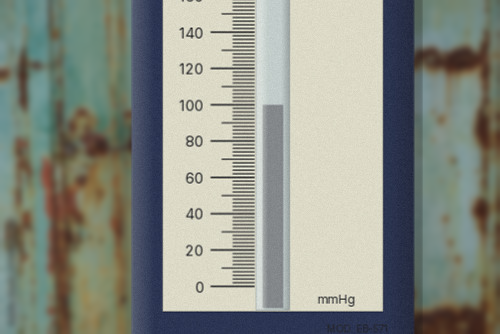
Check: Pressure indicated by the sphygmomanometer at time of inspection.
100 mmHg
